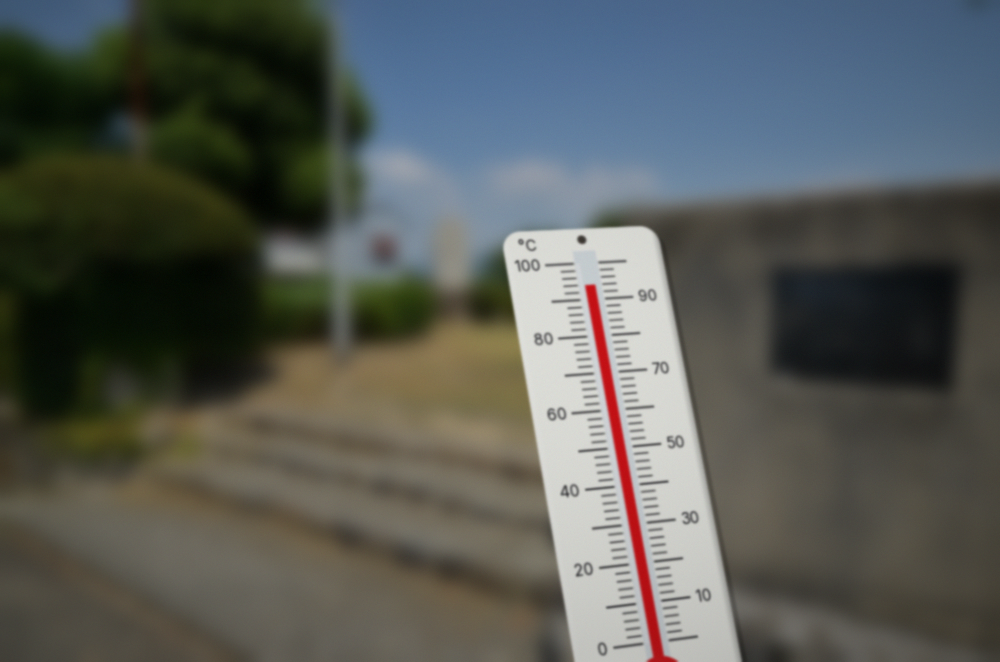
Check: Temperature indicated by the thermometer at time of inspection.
94 °C
